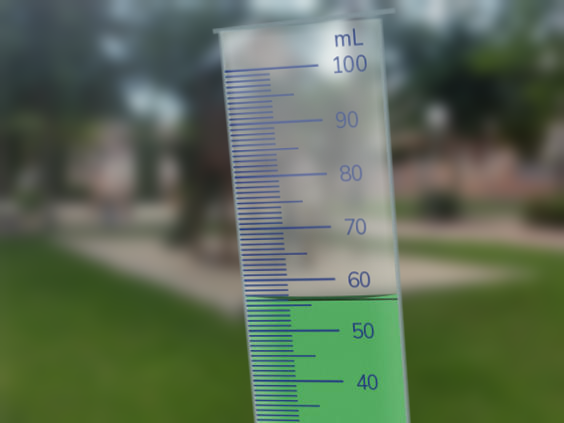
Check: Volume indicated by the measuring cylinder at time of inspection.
56 mL
